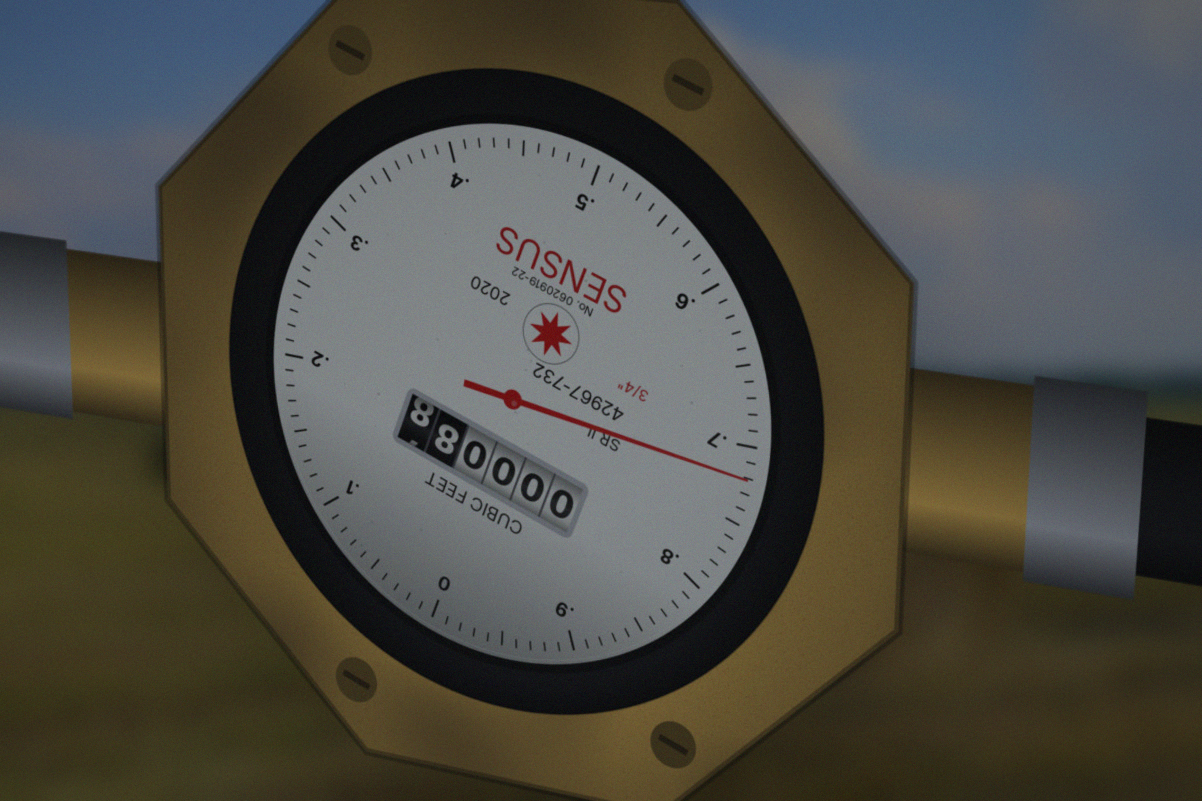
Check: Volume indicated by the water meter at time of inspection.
87.72 ft³
